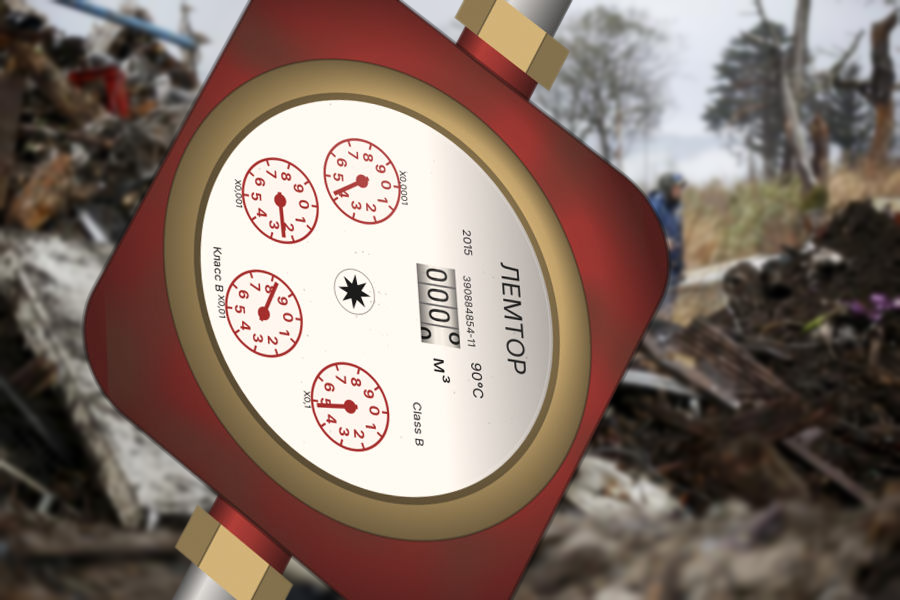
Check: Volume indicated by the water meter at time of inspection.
8.4824 m³
